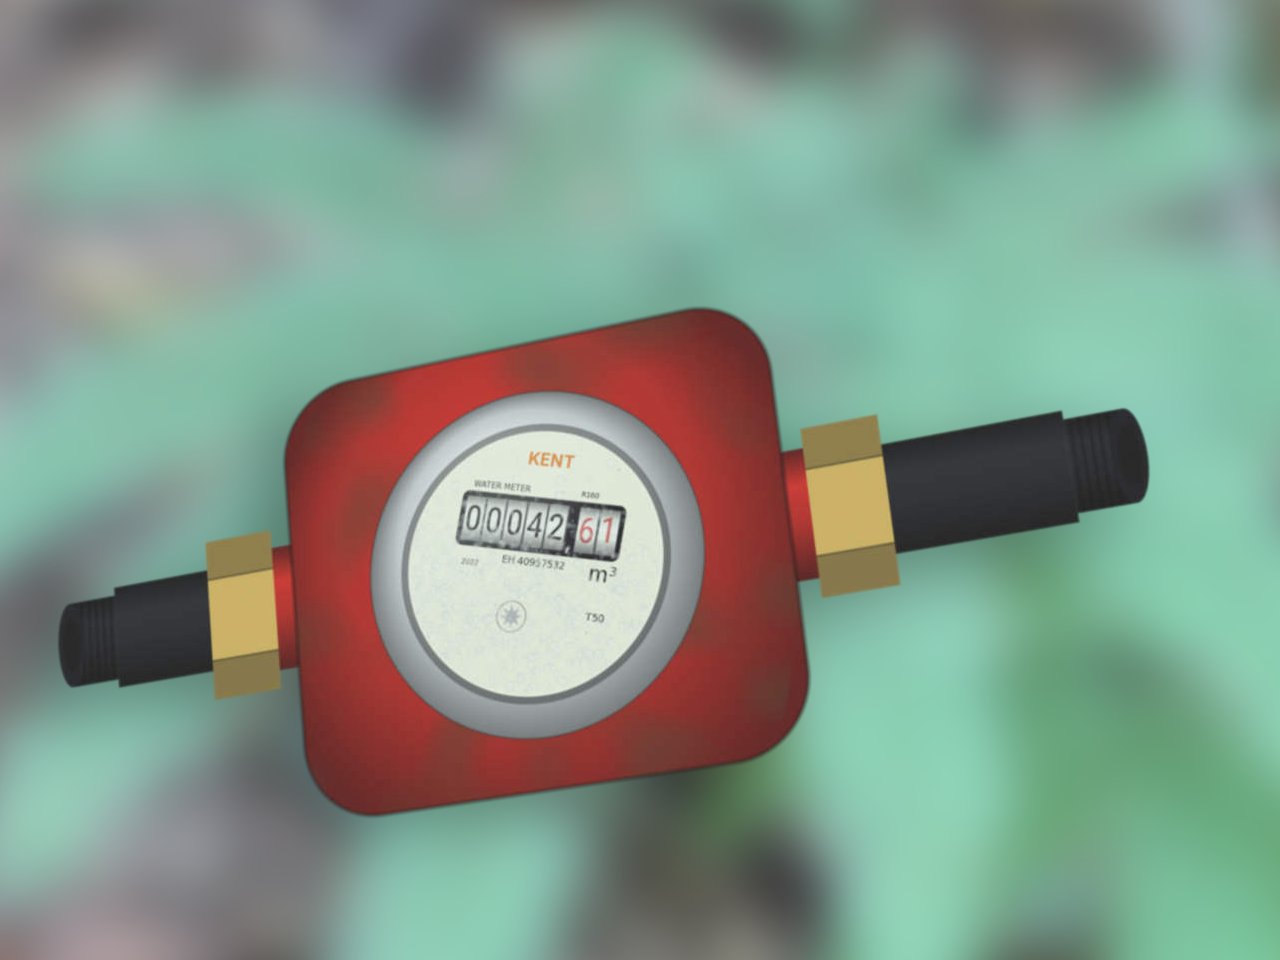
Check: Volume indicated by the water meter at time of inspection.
42.61 m³
